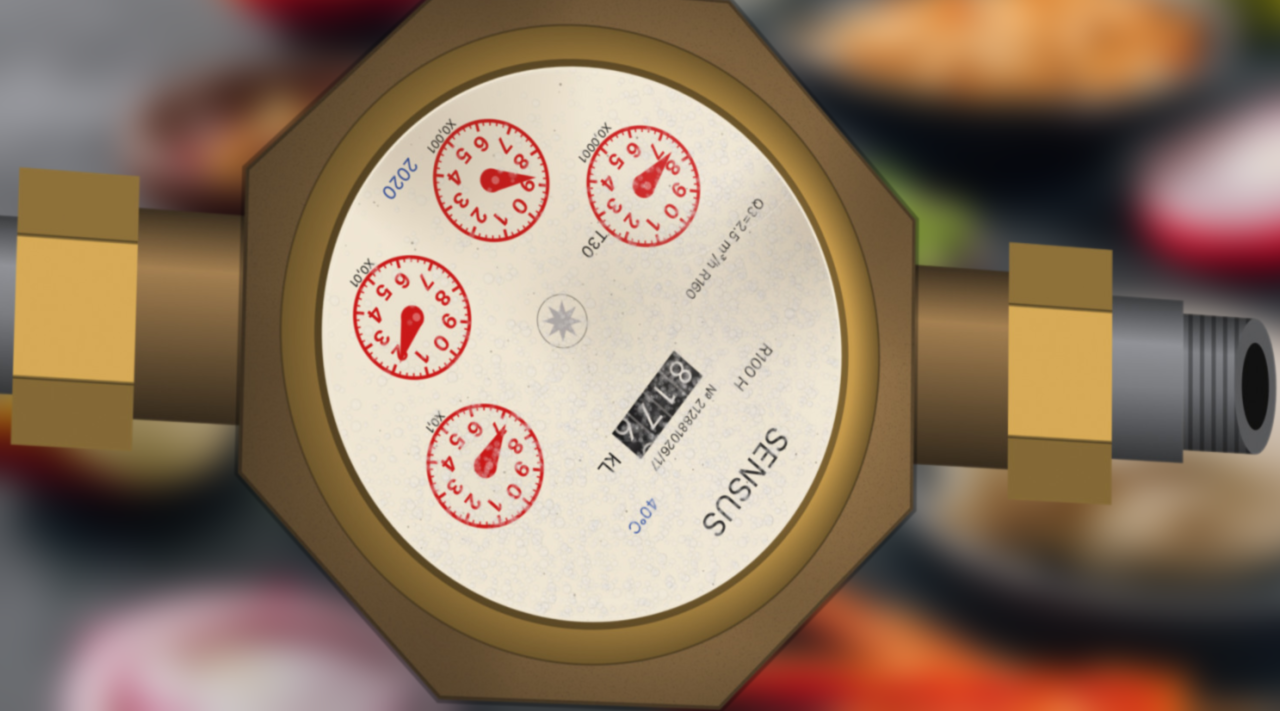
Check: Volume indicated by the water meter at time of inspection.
8175.7187 kL
